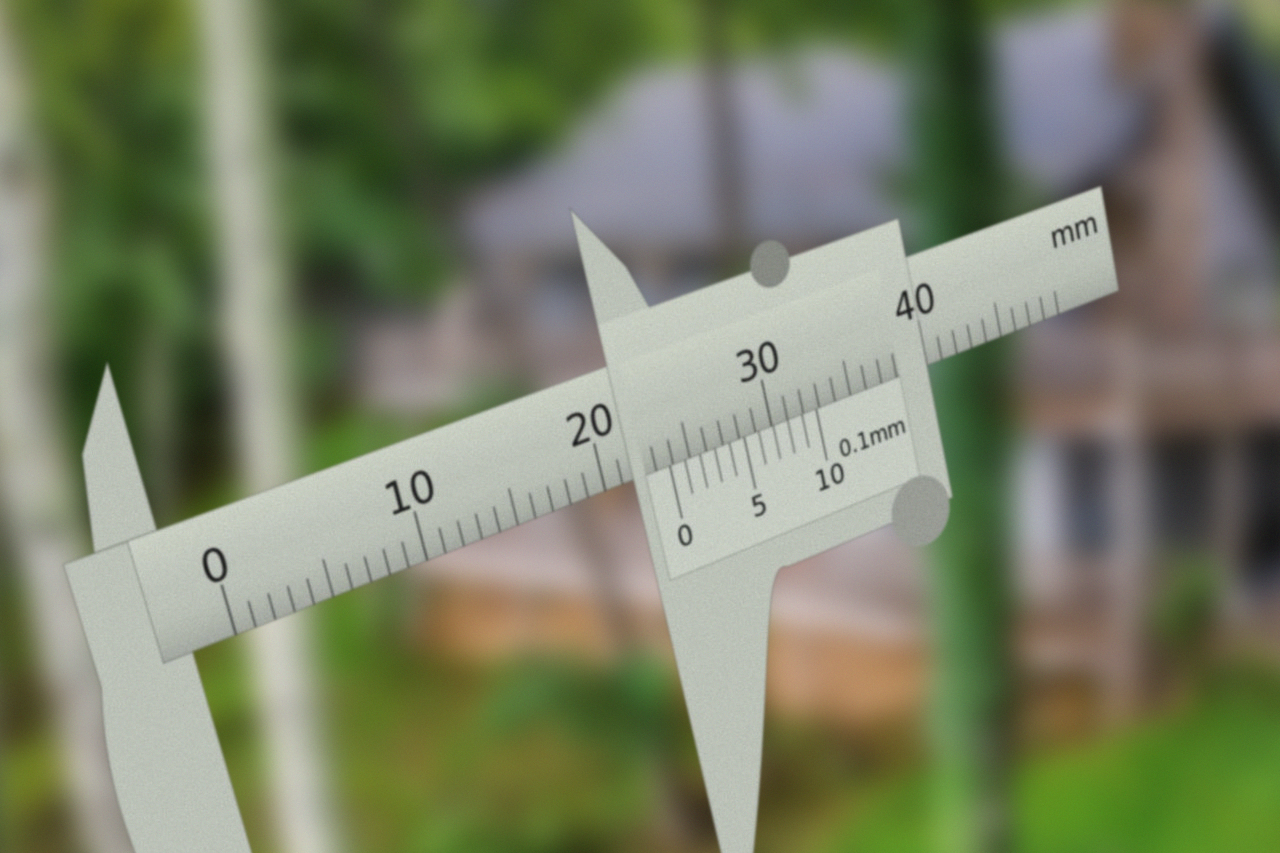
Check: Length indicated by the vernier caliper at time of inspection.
23.8 mm
